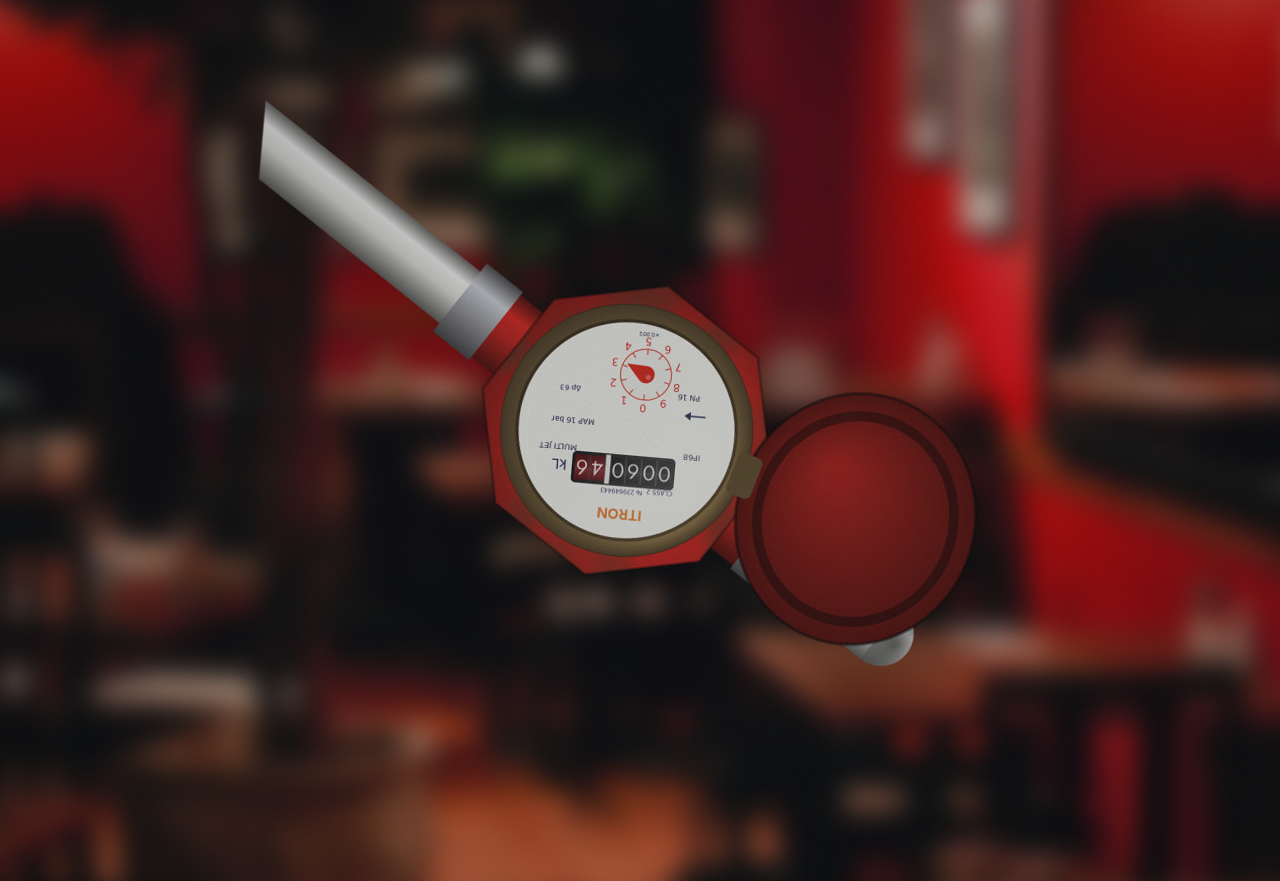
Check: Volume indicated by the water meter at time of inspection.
60.463 kL
